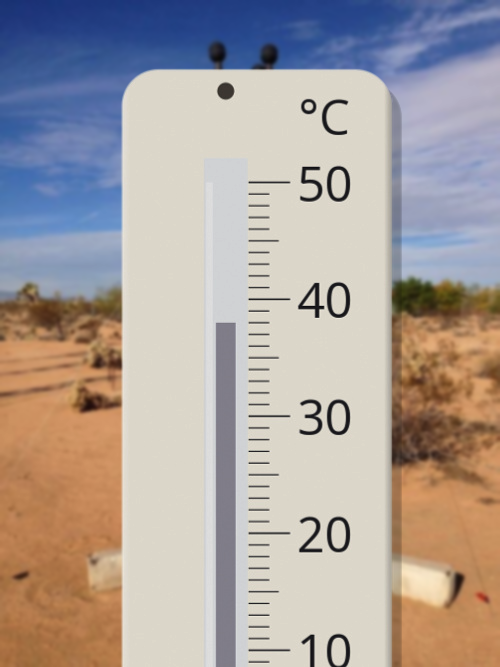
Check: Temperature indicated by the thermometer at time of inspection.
38 °C
